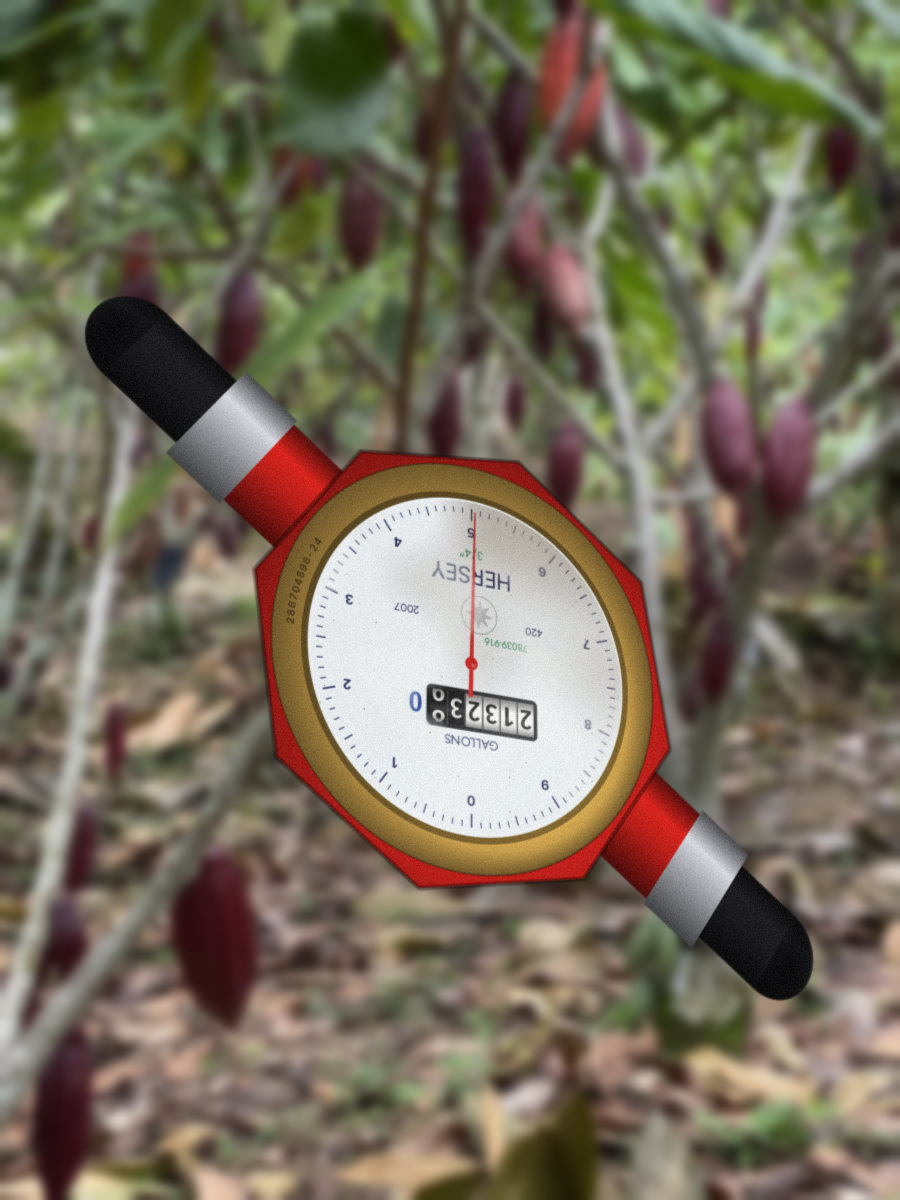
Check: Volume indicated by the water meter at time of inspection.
2132385.0 gal
